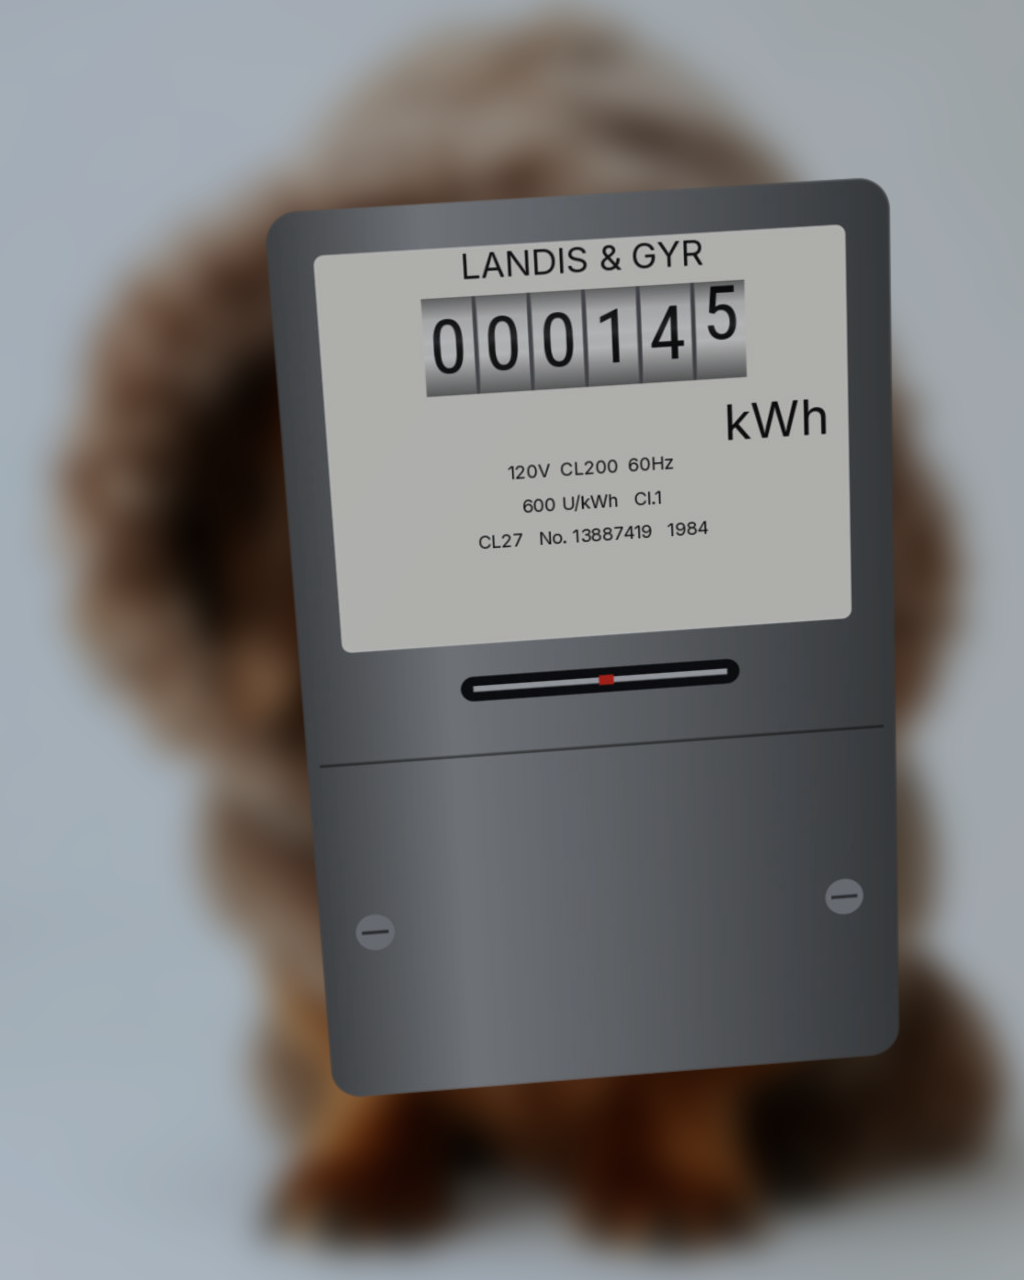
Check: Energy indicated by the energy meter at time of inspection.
145 kWh
